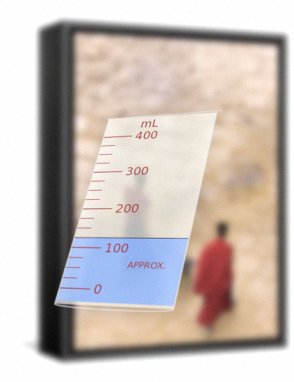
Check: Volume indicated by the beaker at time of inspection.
125 mL
